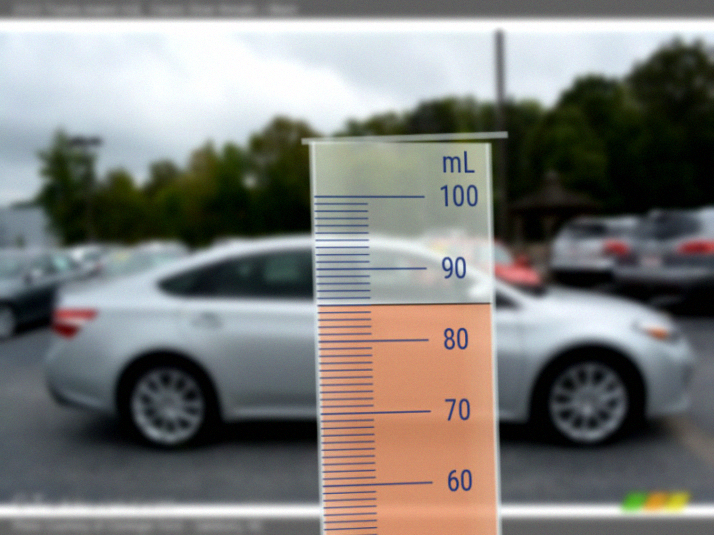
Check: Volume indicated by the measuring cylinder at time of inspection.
85 mL
